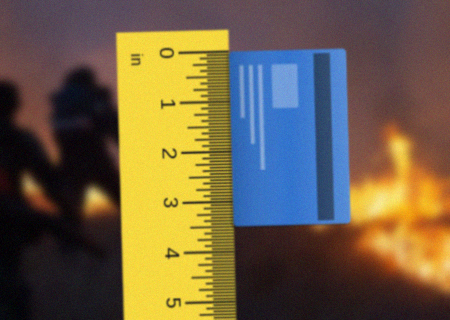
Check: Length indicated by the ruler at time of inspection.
3.5 in
